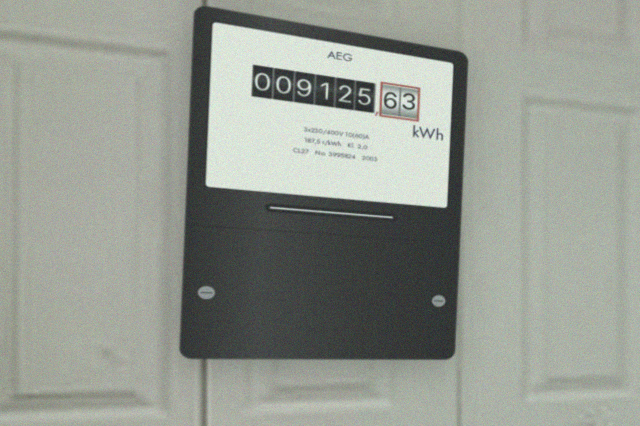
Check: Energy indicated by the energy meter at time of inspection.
9125.63 kWh
